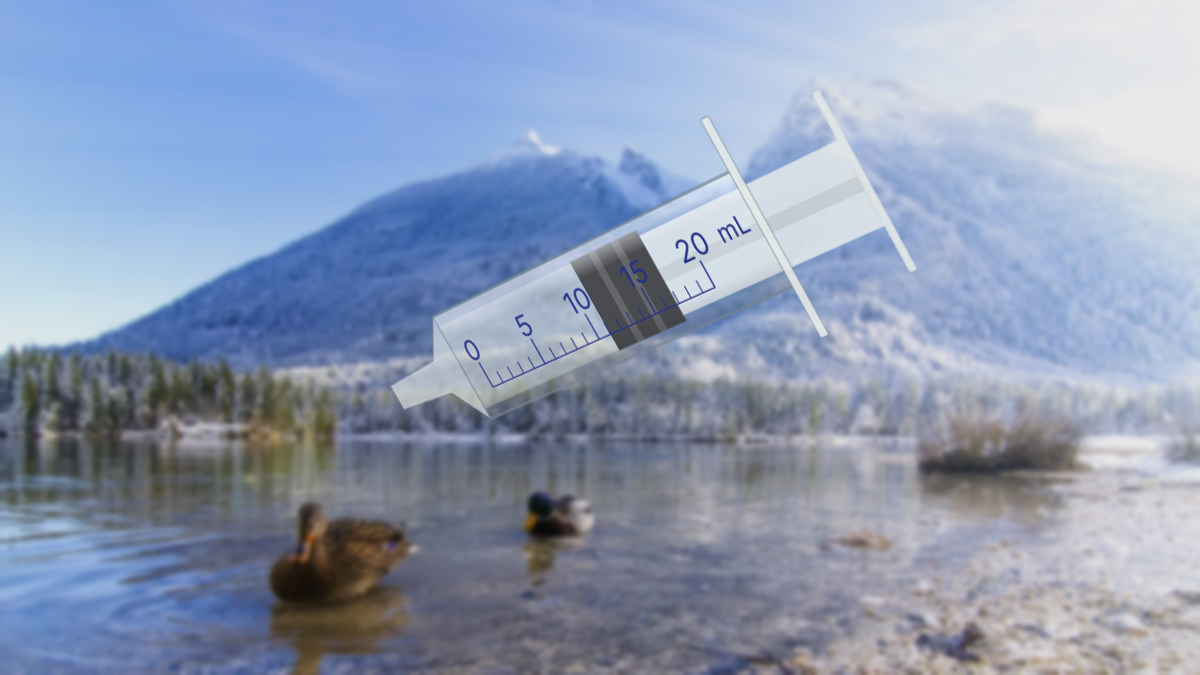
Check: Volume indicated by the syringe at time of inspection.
11 mL
